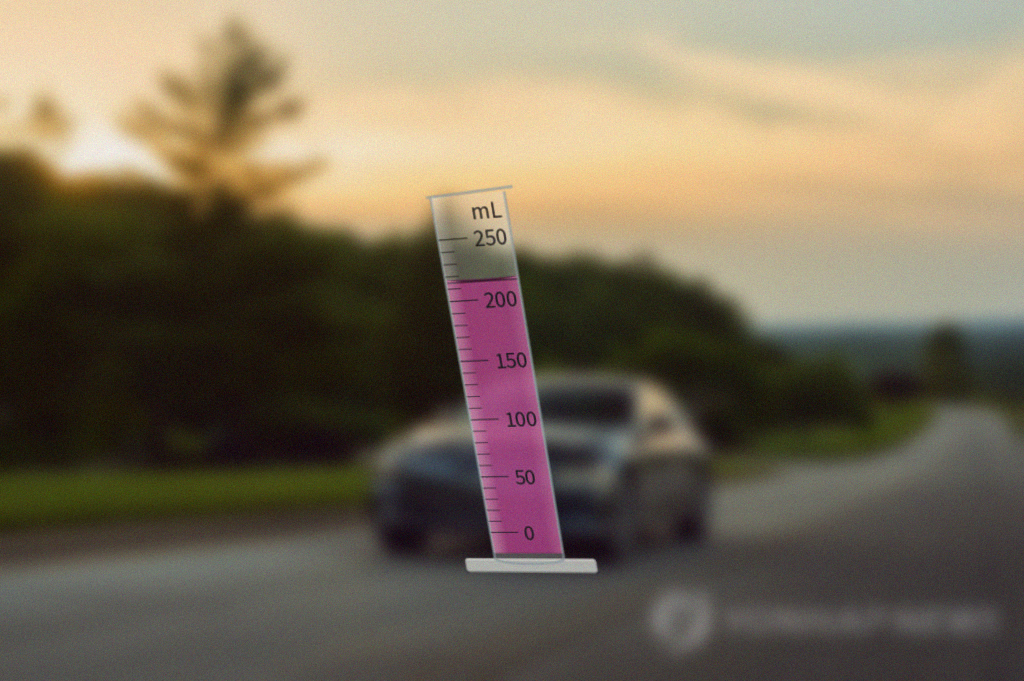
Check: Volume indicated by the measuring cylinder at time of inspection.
215 mL
